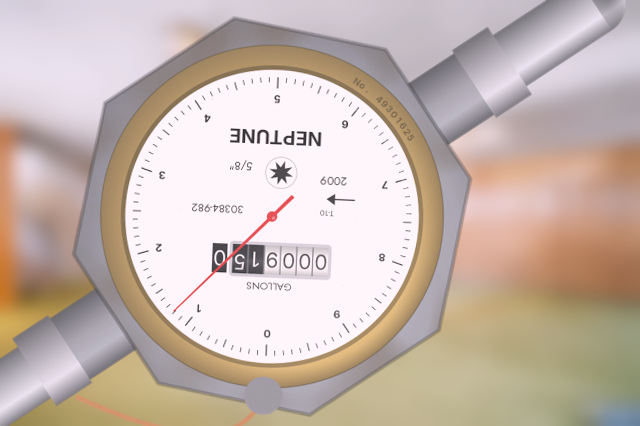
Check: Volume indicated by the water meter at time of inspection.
9151.2 gal
